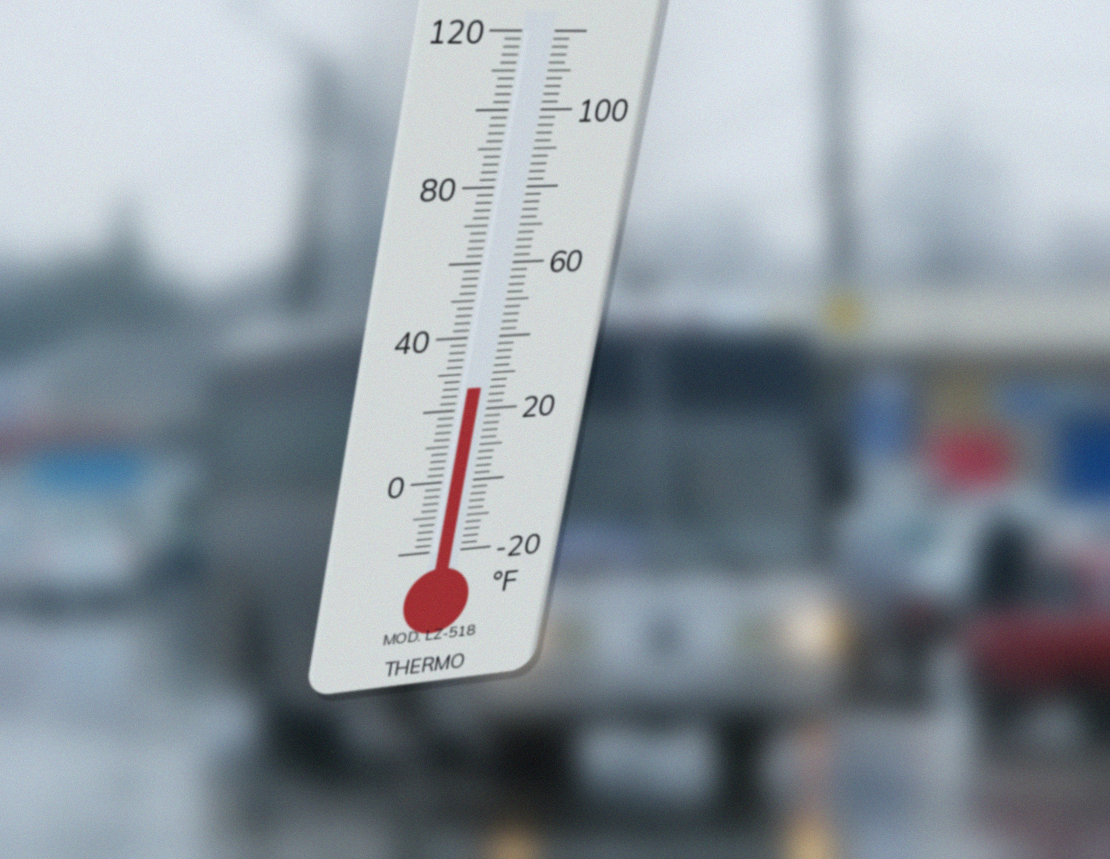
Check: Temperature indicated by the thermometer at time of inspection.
26 °F
